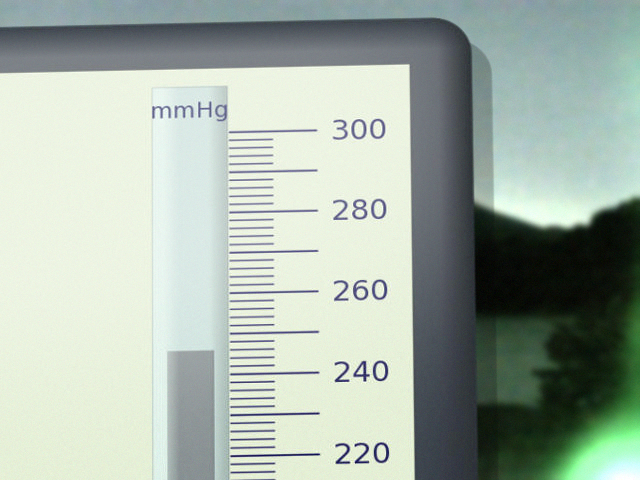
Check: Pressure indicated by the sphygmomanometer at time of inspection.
246 mmHg
